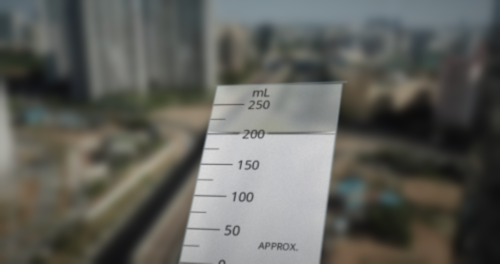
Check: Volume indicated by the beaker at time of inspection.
200 mL
